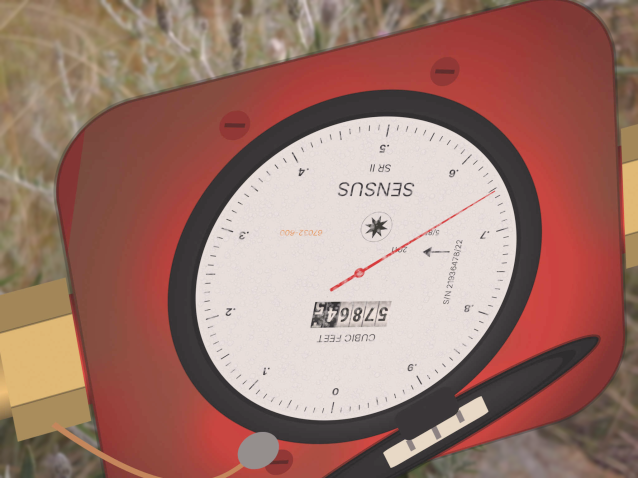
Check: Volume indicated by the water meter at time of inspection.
578644.65 ft³
